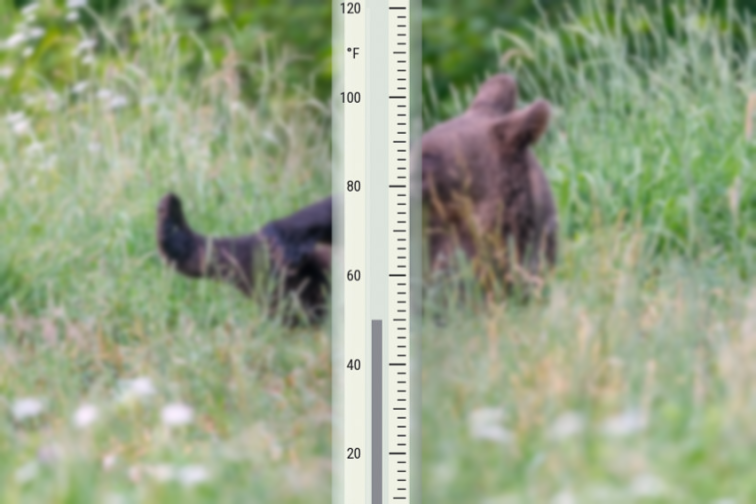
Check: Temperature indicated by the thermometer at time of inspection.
50 °F
